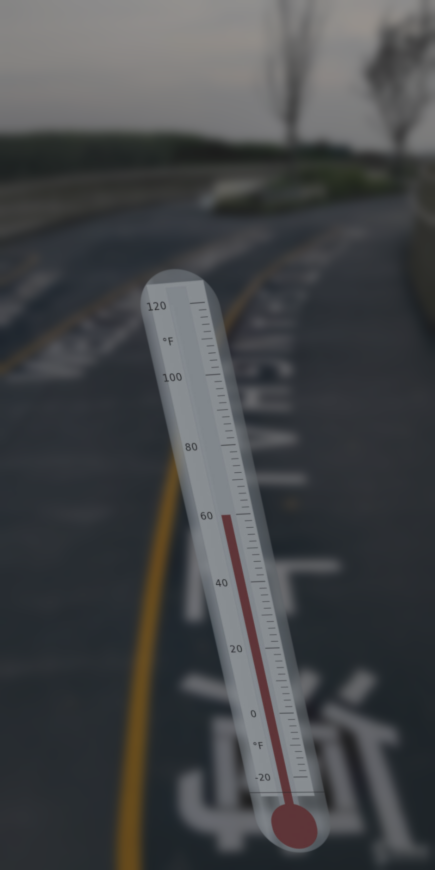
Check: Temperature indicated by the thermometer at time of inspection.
60 °F
